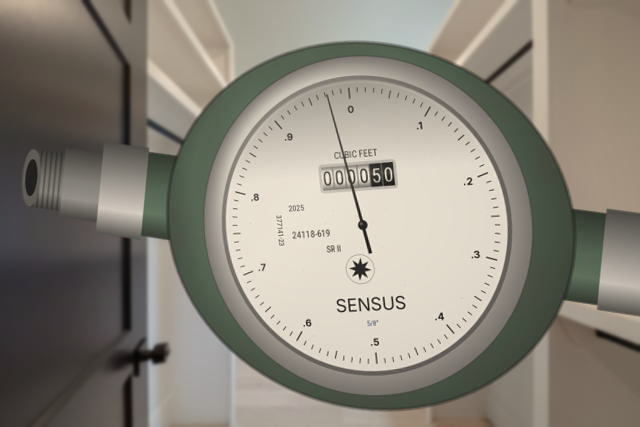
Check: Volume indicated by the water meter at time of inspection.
49.97 ft³
